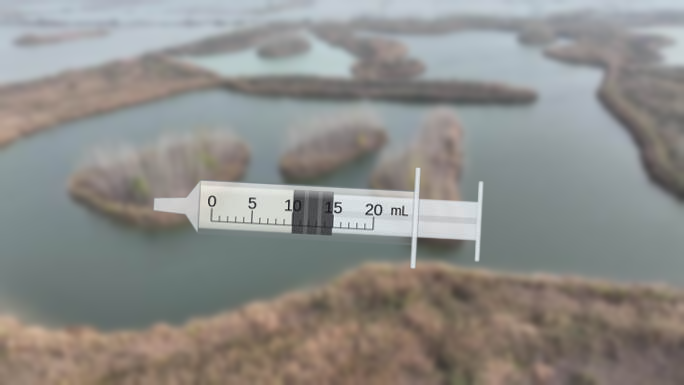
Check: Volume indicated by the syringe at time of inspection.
10 mL
